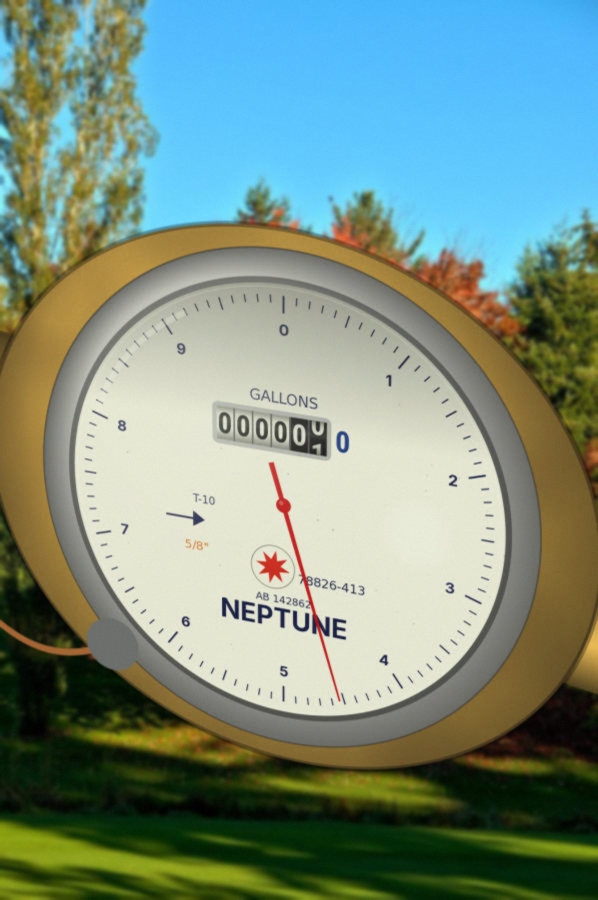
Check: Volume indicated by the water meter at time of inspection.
4.5 gal
